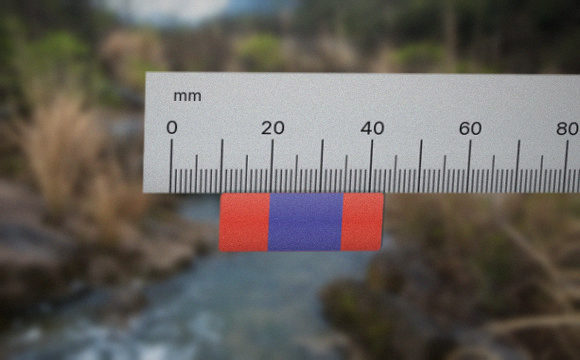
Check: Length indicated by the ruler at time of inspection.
33 mm
